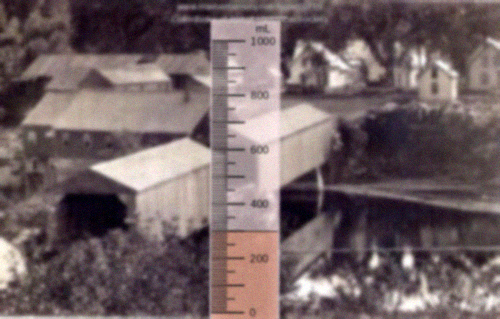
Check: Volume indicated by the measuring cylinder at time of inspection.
300 mL
